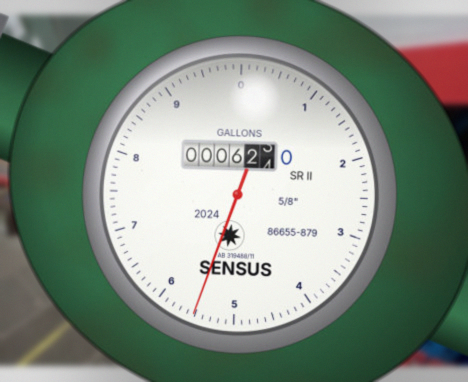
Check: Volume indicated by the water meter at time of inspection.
6235.5 gal
